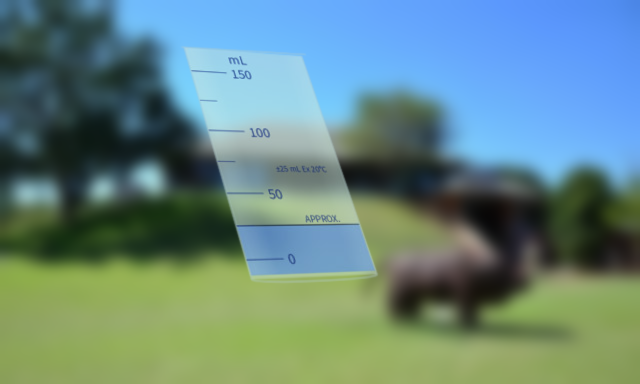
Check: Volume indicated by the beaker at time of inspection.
25 mL
